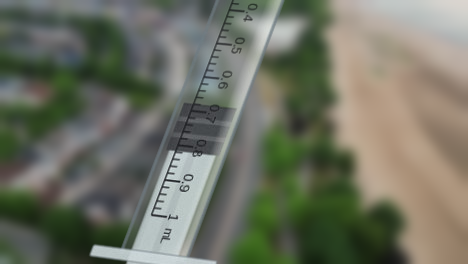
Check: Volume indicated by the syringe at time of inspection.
0.68 mL
